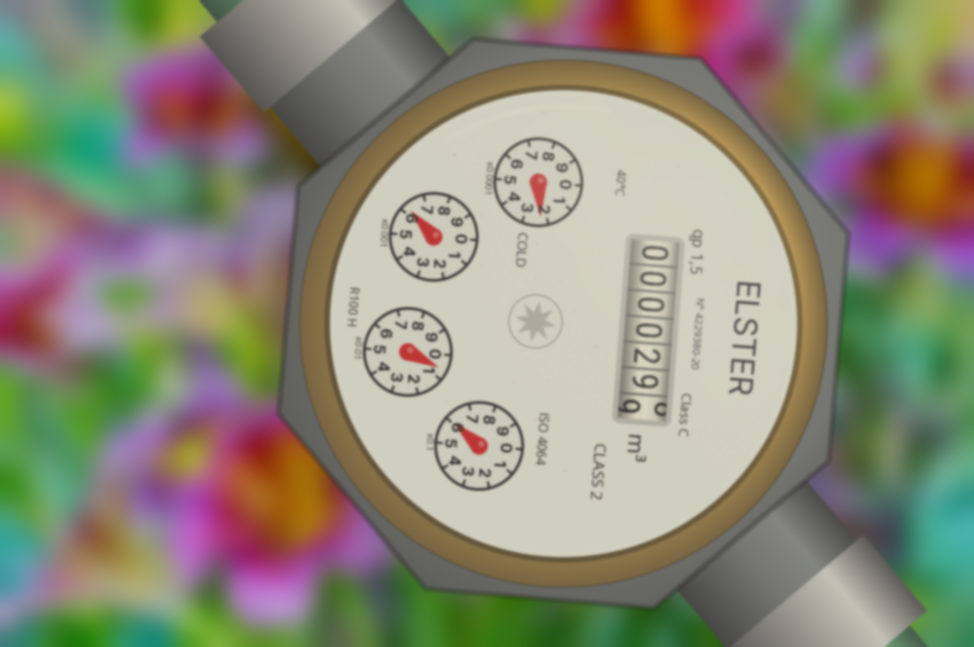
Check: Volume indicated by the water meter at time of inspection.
298.6062 m³
